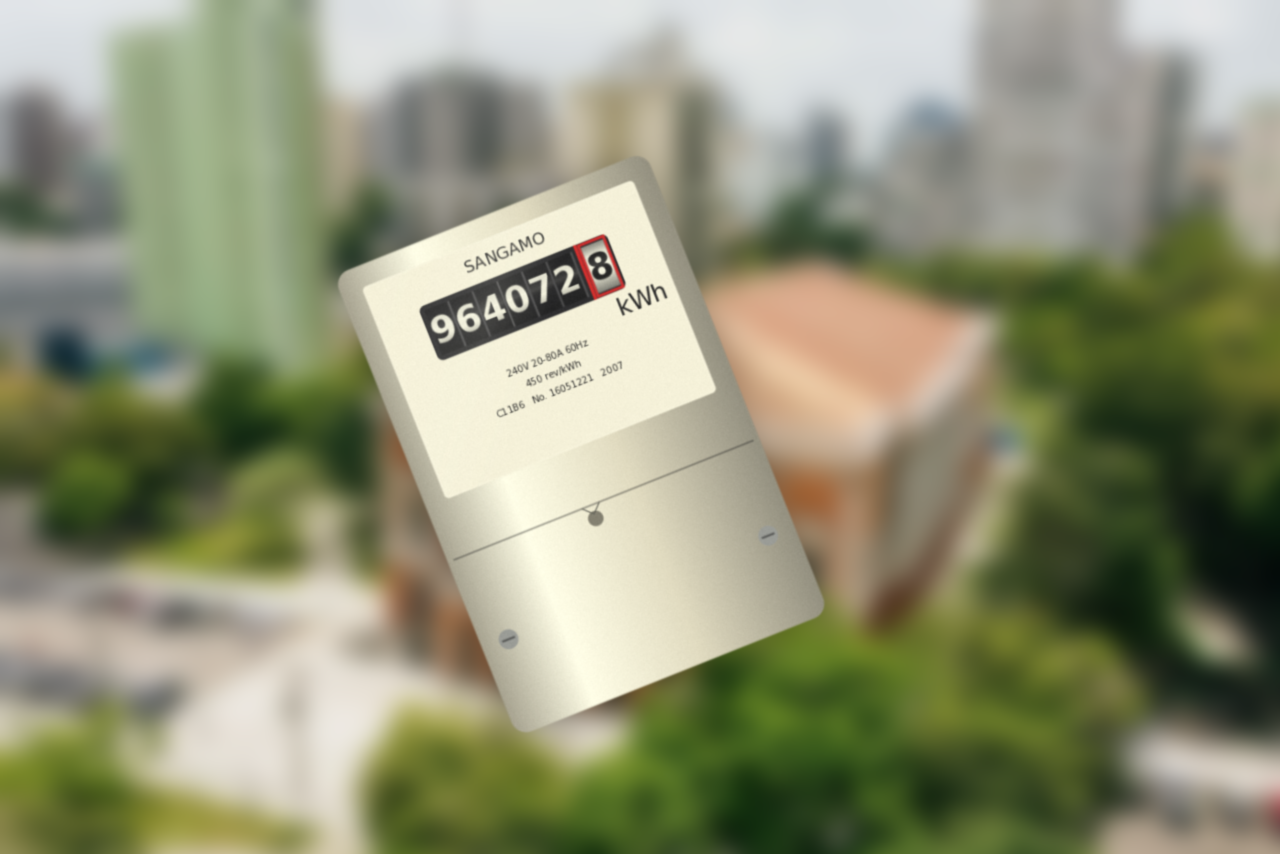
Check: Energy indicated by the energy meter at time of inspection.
964072.8 kWh
